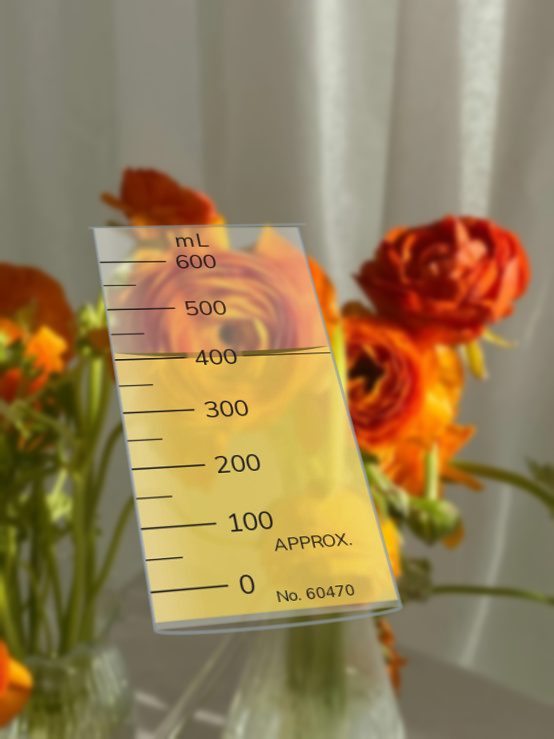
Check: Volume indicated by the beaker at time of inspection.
400 mL
